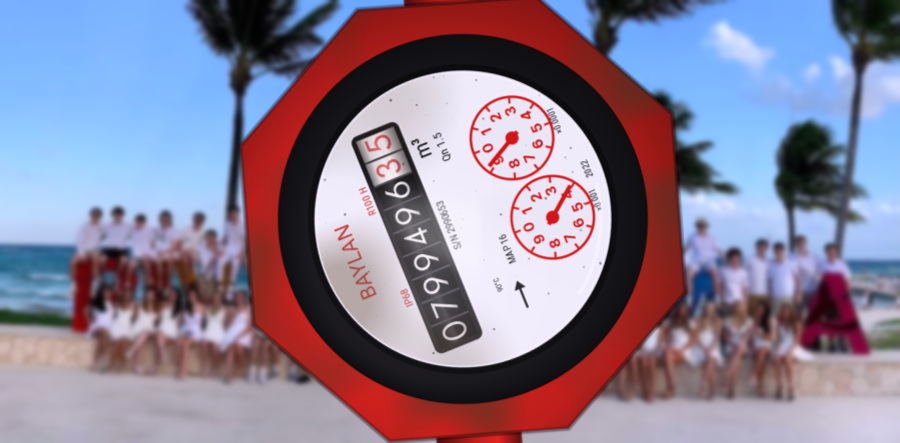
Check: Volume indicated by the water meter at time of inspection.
799496.3539 m³
